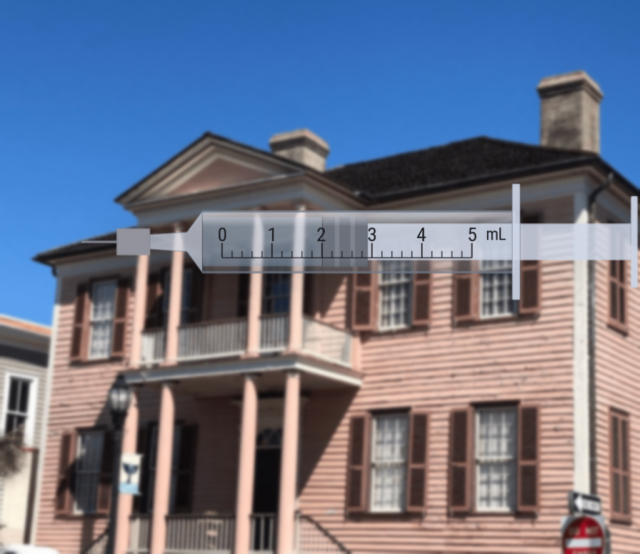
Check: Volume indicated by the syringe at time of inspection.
2 mL
